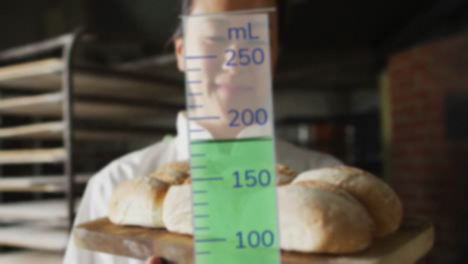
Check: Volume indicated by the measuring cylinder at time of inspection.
180 mL
